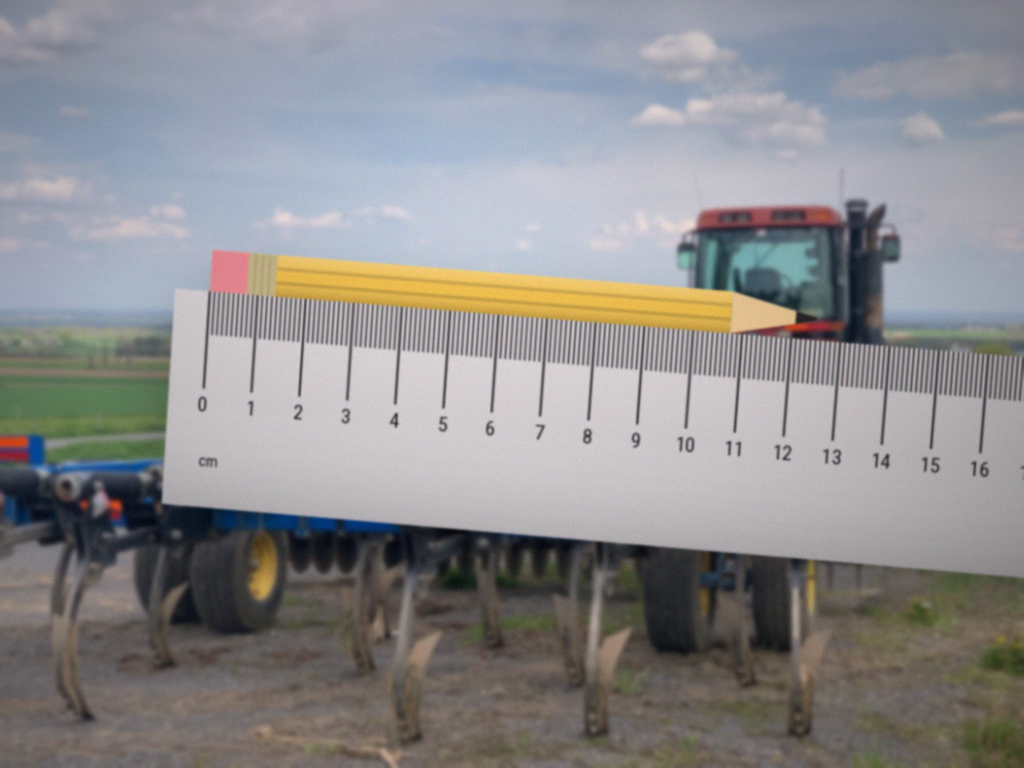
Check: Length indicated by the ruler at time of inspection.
12.5 cm
